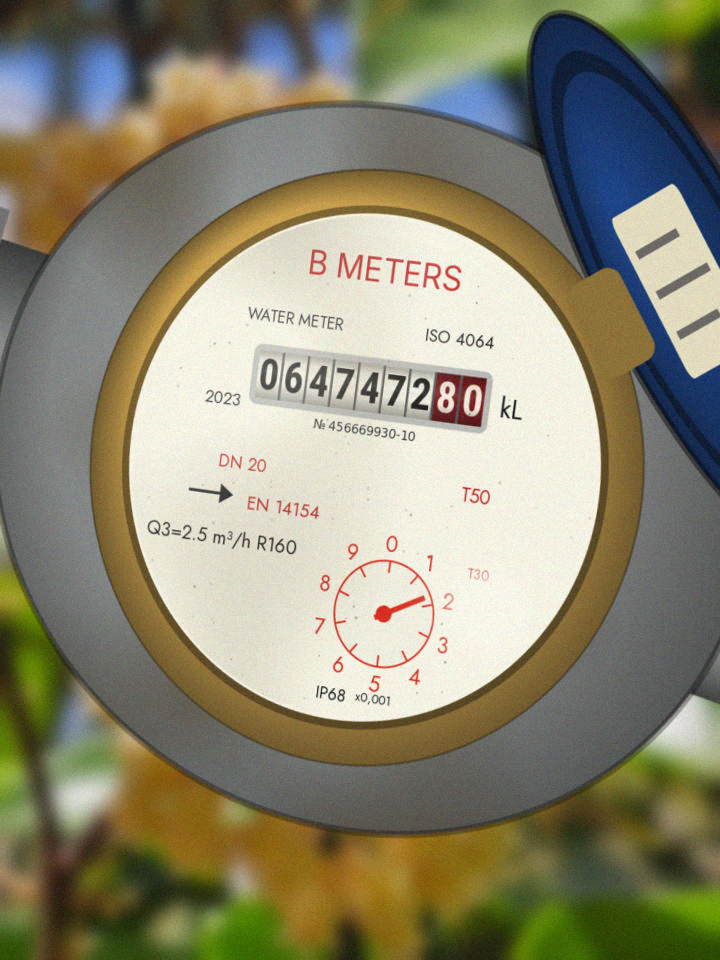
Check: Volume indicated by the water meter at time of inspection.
647472.801 kL
